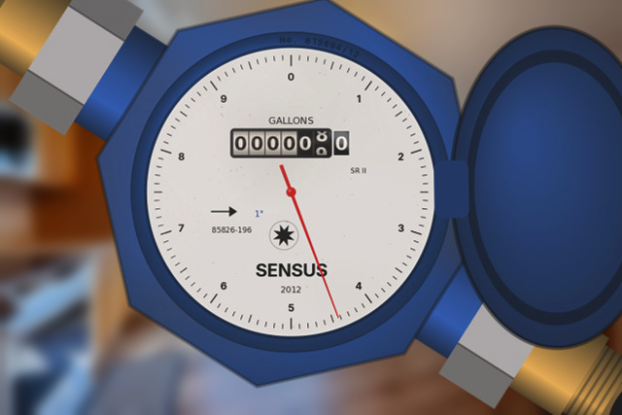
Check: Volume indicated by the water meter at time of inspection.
84.4 gal
